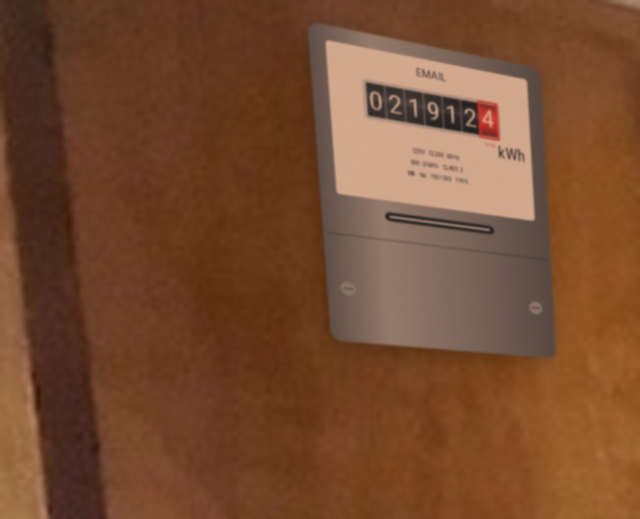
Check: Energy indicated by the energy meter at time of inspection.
21912.4 kWh
